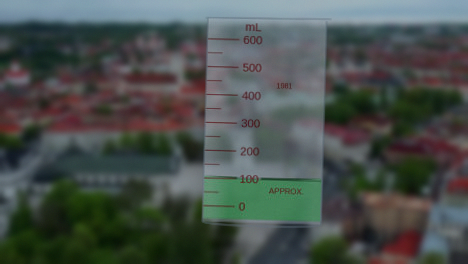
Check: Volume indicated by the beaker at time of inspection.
100 mL
